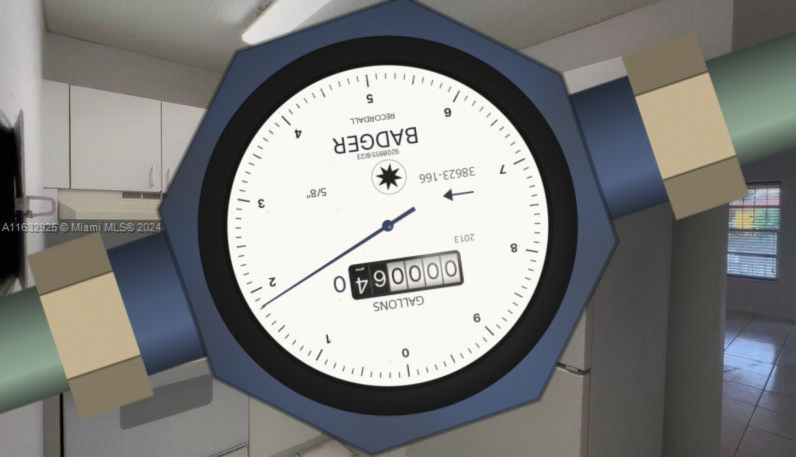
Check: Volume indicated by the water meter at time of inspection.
641.8 gal
